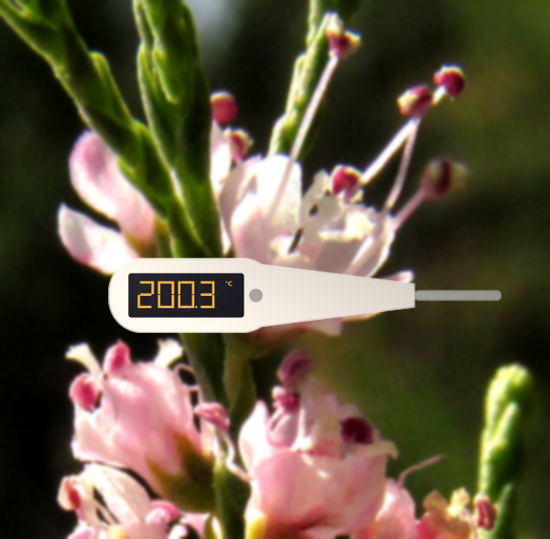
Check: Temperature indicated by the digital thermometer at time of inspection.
200.3 °C
